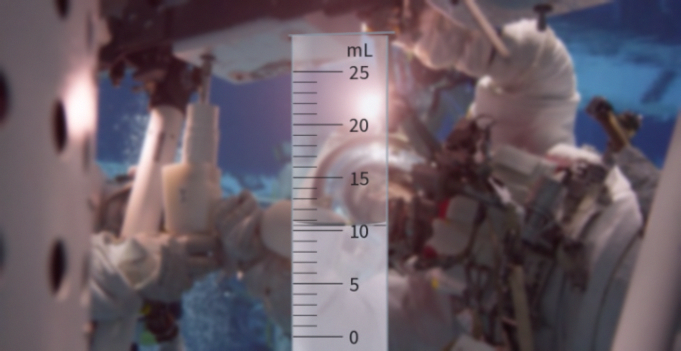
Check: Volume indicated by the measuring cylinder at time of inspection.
10.5 mL
